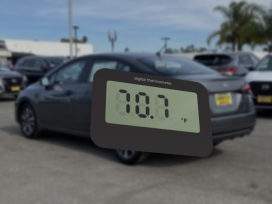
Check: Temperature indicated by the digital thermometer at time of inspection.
70.7 °F
